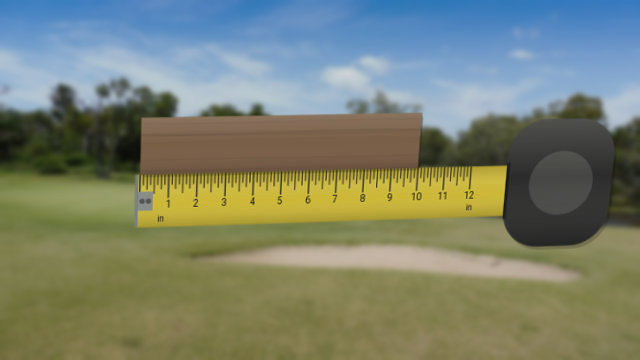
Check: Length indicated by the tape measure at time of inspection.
10 in
